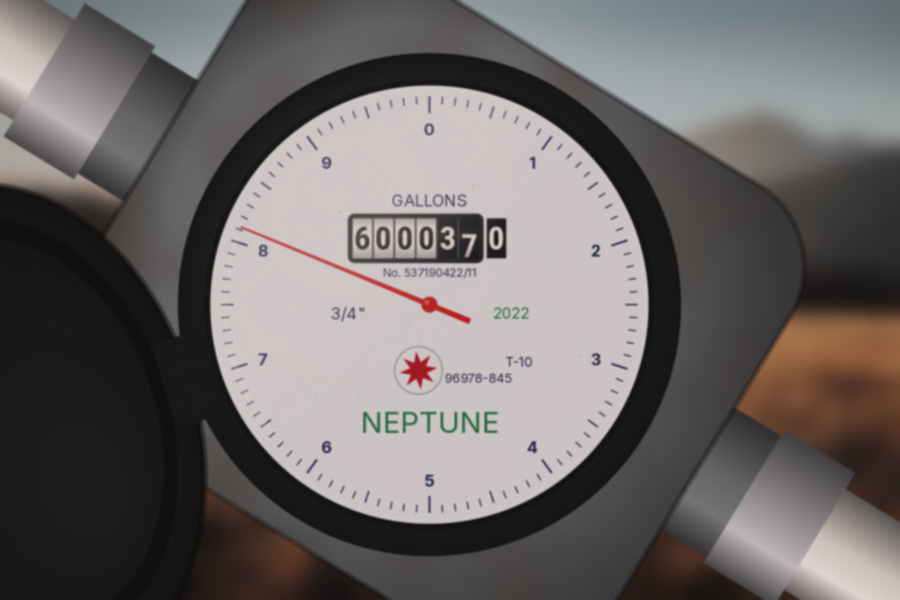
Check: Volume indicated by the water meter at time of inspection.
6000368.1 gal
